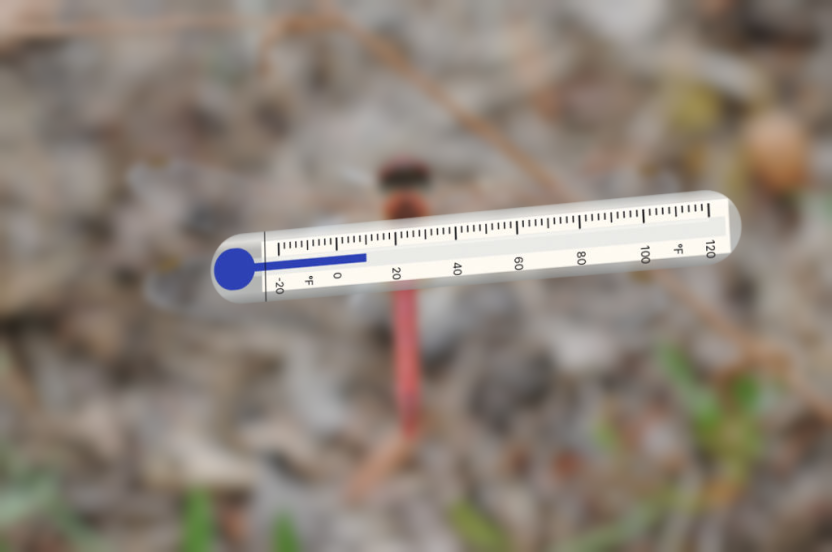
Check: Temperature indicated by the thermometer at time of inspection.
10 °F
